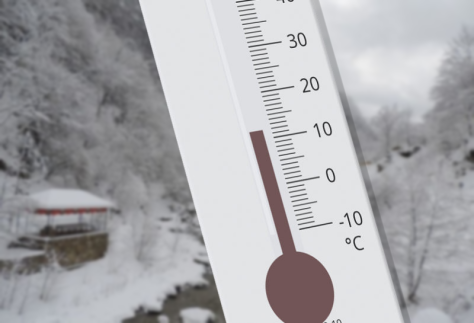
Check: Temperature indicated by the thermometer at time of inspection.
12 °C
